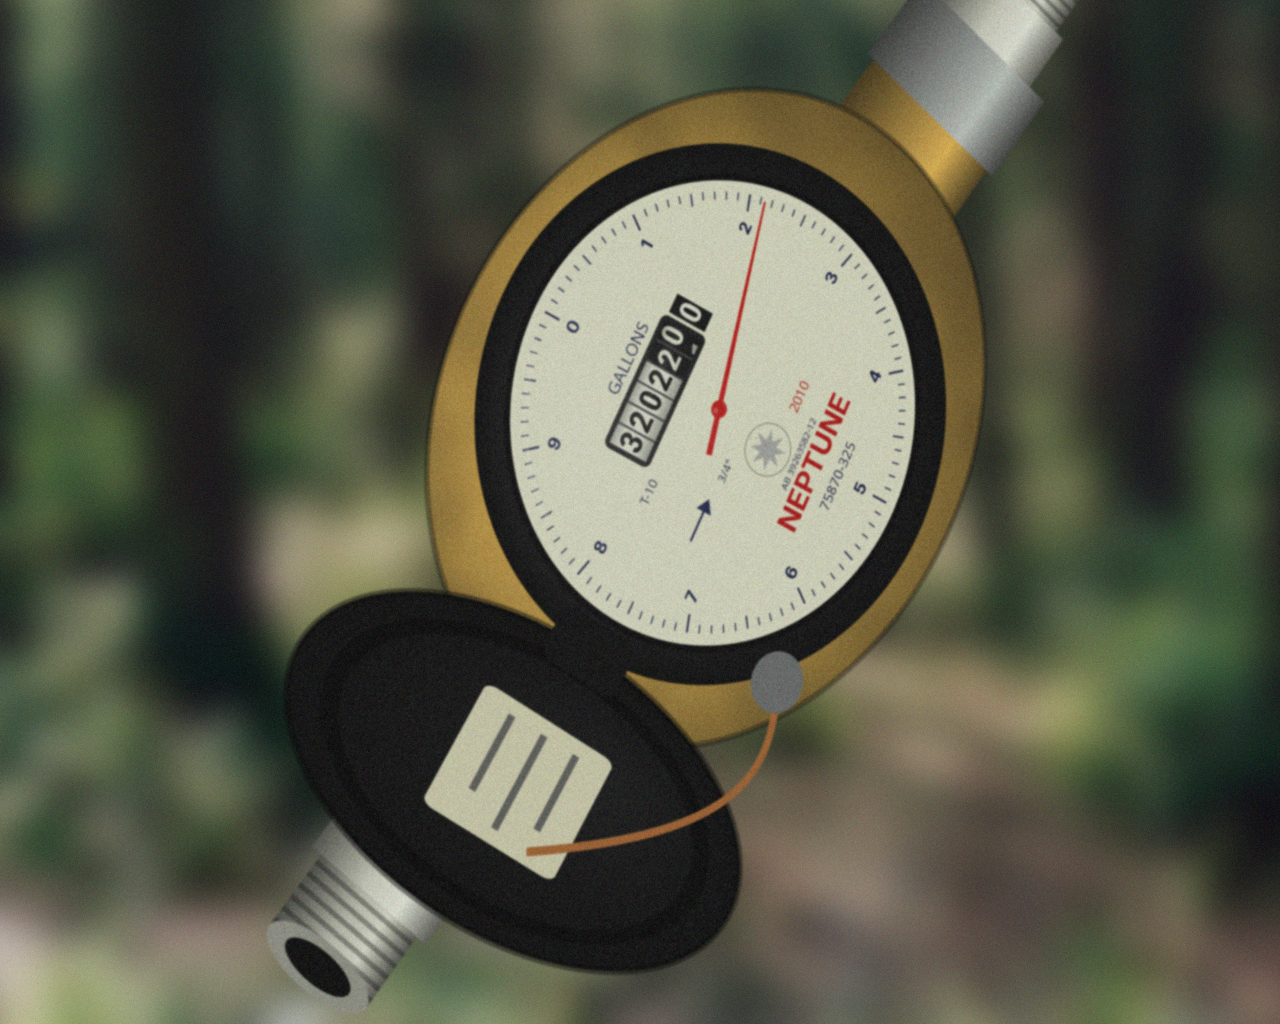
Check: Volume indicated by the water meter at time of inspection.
3202202.1 gal
